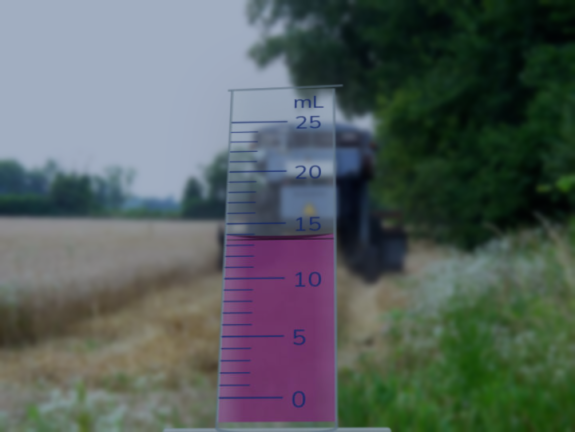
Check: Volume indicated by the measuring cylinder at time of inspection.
13.5 mL
